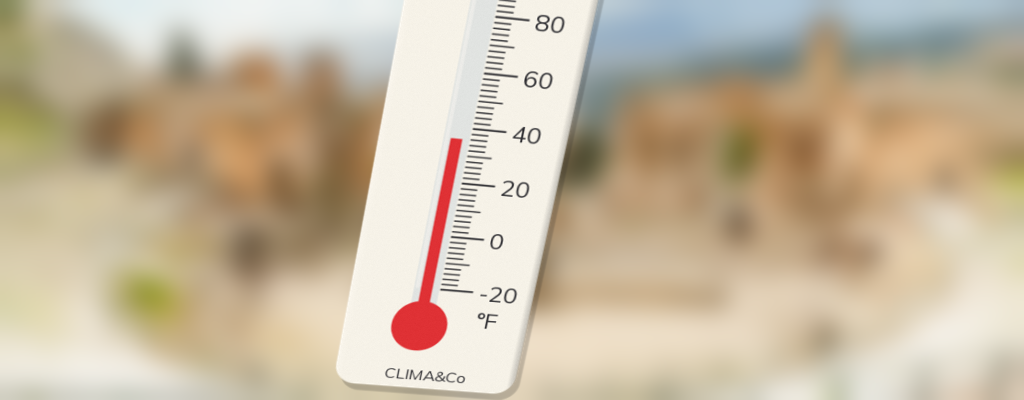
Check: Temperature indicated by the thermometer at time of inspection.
36 °F
